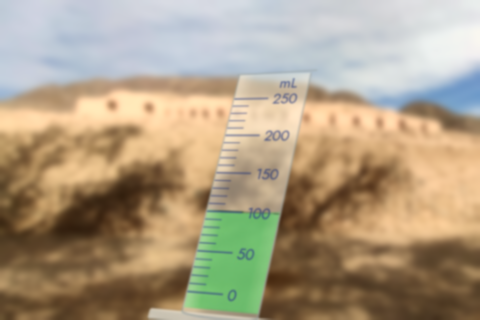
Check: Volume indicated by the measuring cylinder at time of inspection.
100 mL
